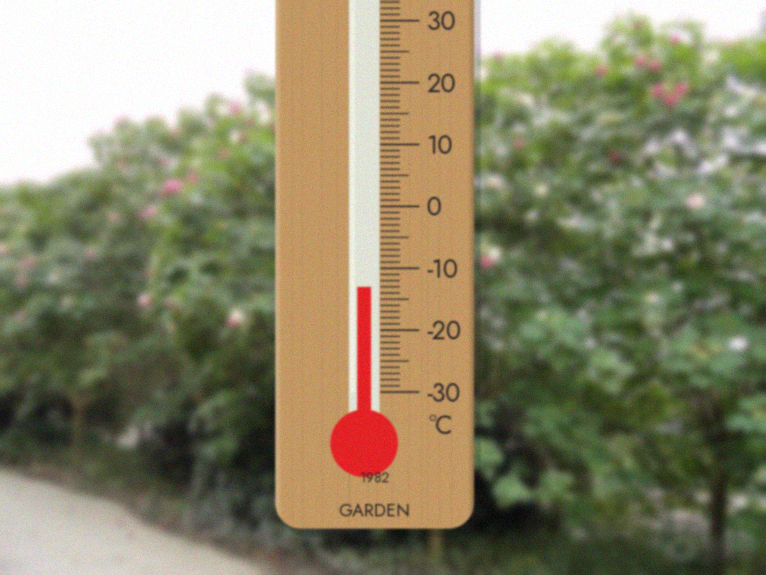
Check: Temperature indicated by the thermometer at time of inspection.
-13 °C
